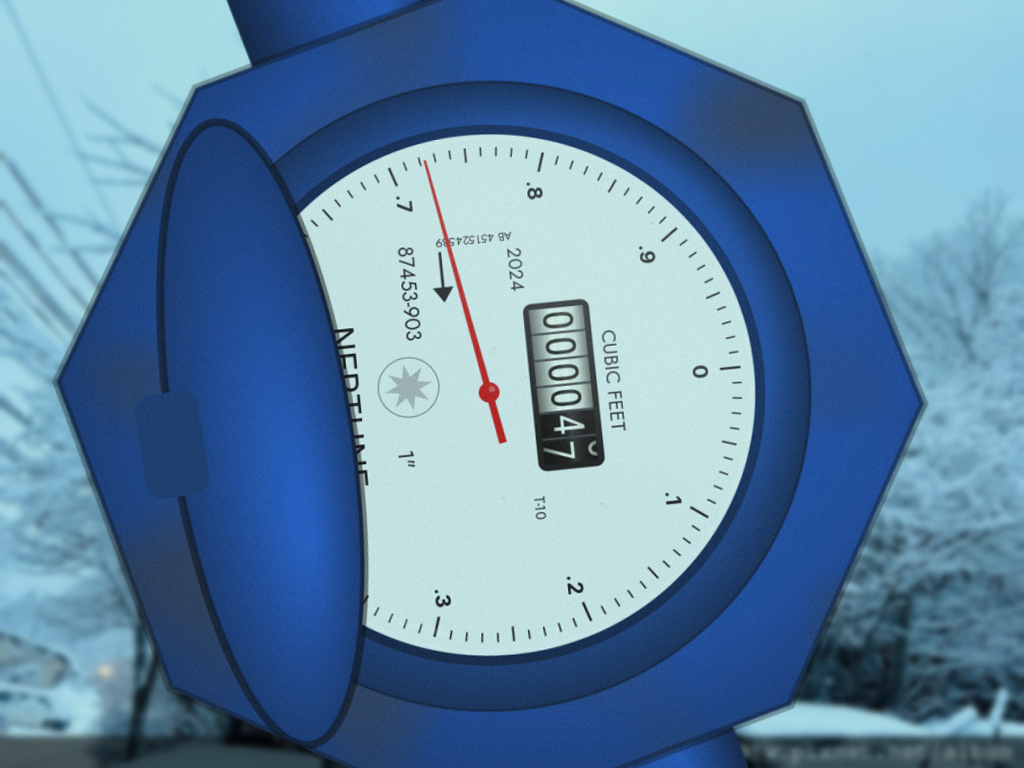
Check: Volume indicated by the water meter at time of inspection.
46.72 ft³
